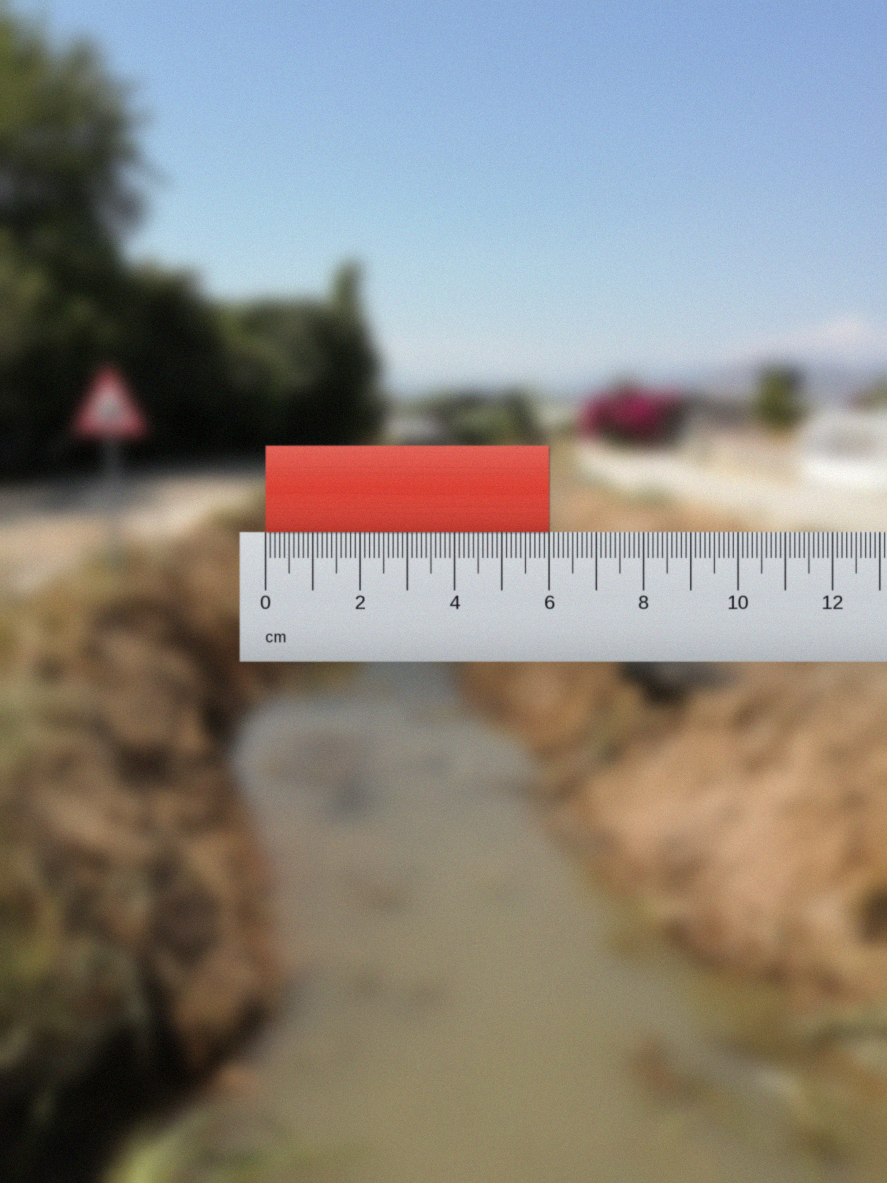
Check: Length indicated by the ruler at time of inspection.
6 cm
